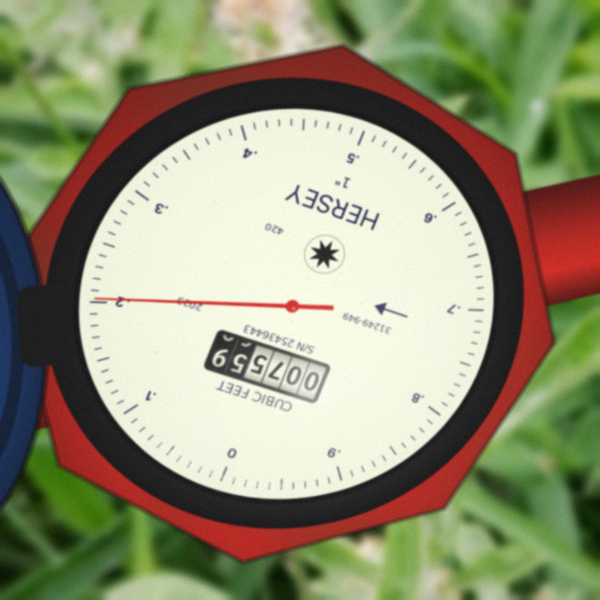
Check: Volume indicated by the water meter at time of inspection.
7559.20 ft³
